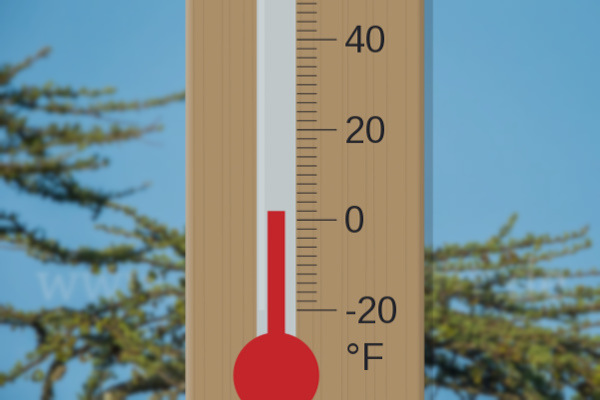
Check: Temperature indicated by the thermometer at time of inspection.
2 °F
